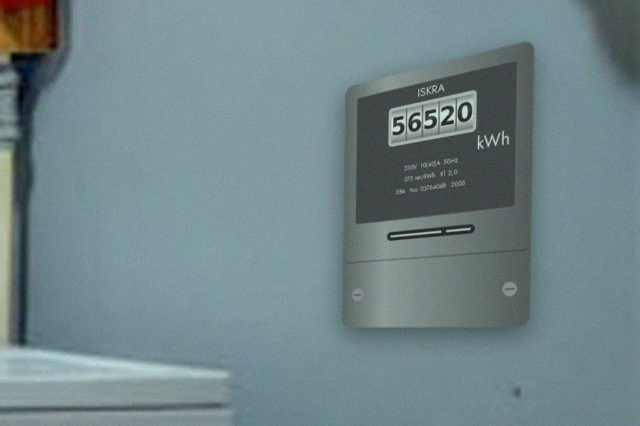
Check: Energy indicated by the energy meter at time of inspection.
56520 kWh
